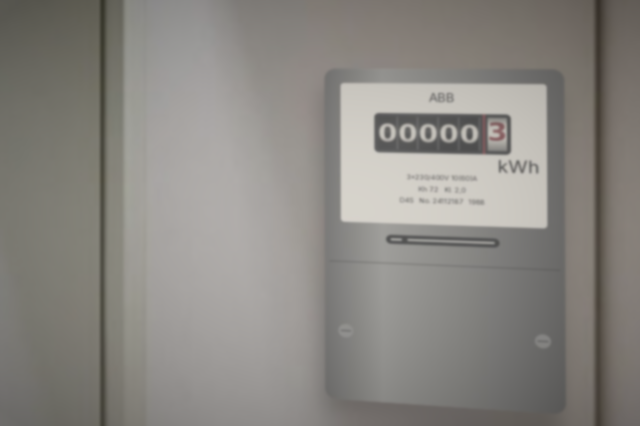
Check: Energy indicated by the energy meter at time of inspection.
0.3 kWh
